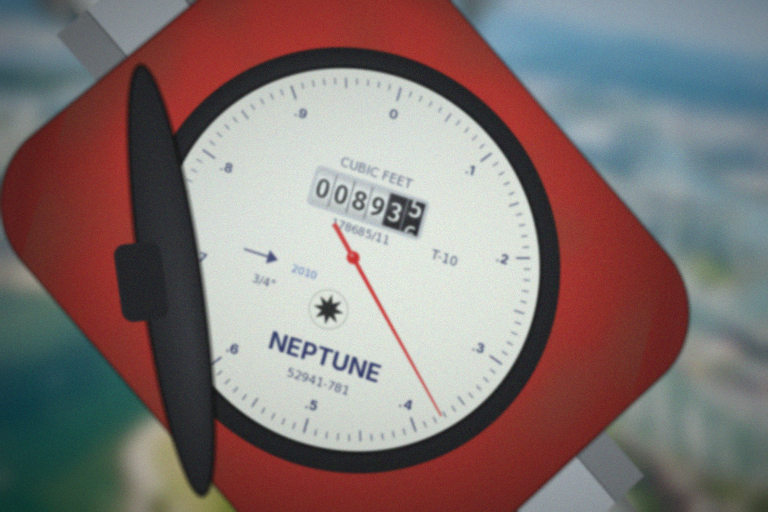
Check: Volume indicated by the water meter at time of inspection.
8935.37 ft³
